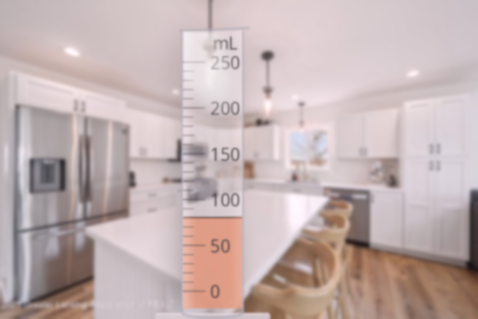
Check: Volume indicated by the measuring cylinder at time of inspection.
80 mL
